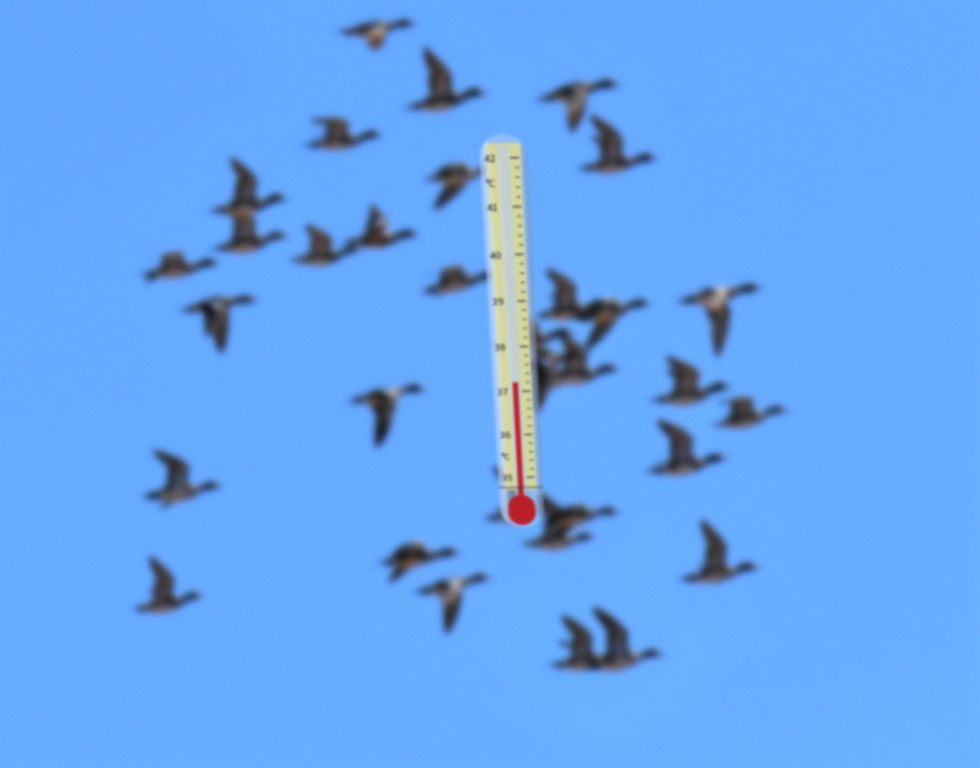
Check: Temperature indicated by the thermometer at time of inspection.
37.2 °C
